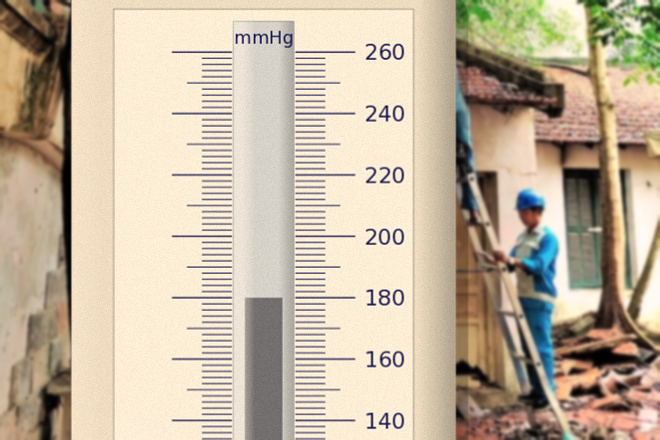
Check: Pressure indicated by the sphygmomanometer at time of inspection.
180 mmHg
